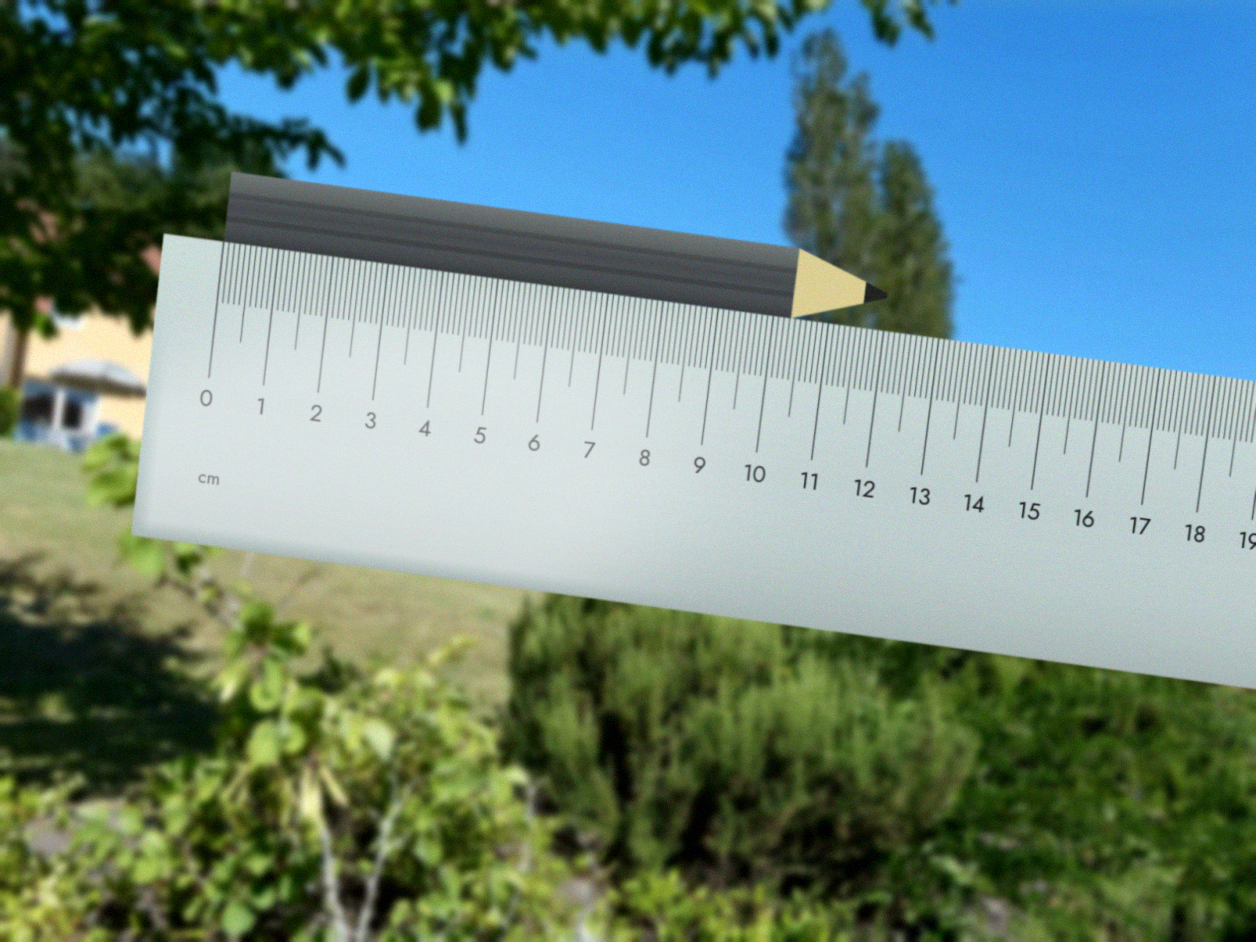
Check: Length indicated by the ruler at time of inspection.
12 cm
